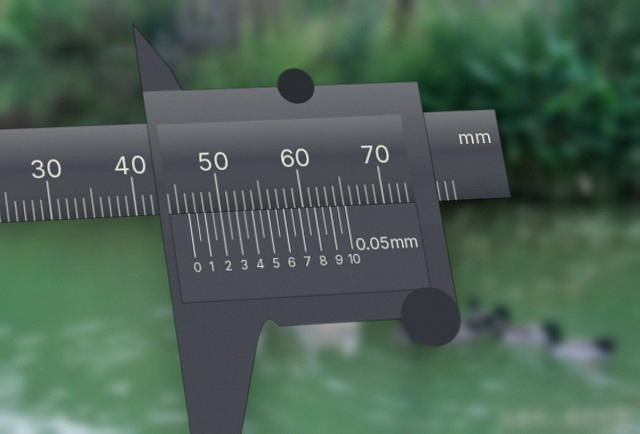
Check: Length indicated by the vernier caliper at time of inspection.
46.2 mm
